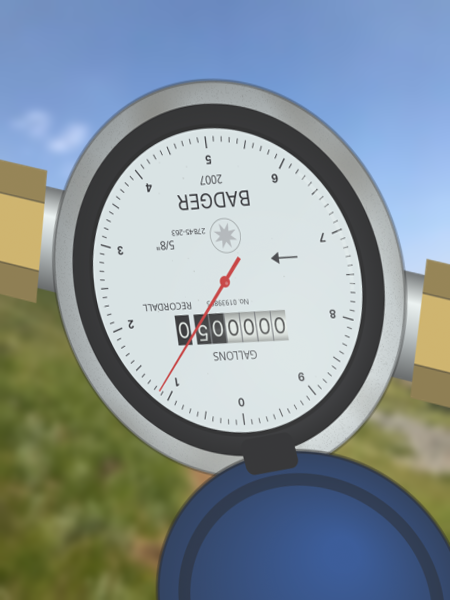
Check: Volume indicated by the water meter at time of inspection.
51.1 gal
